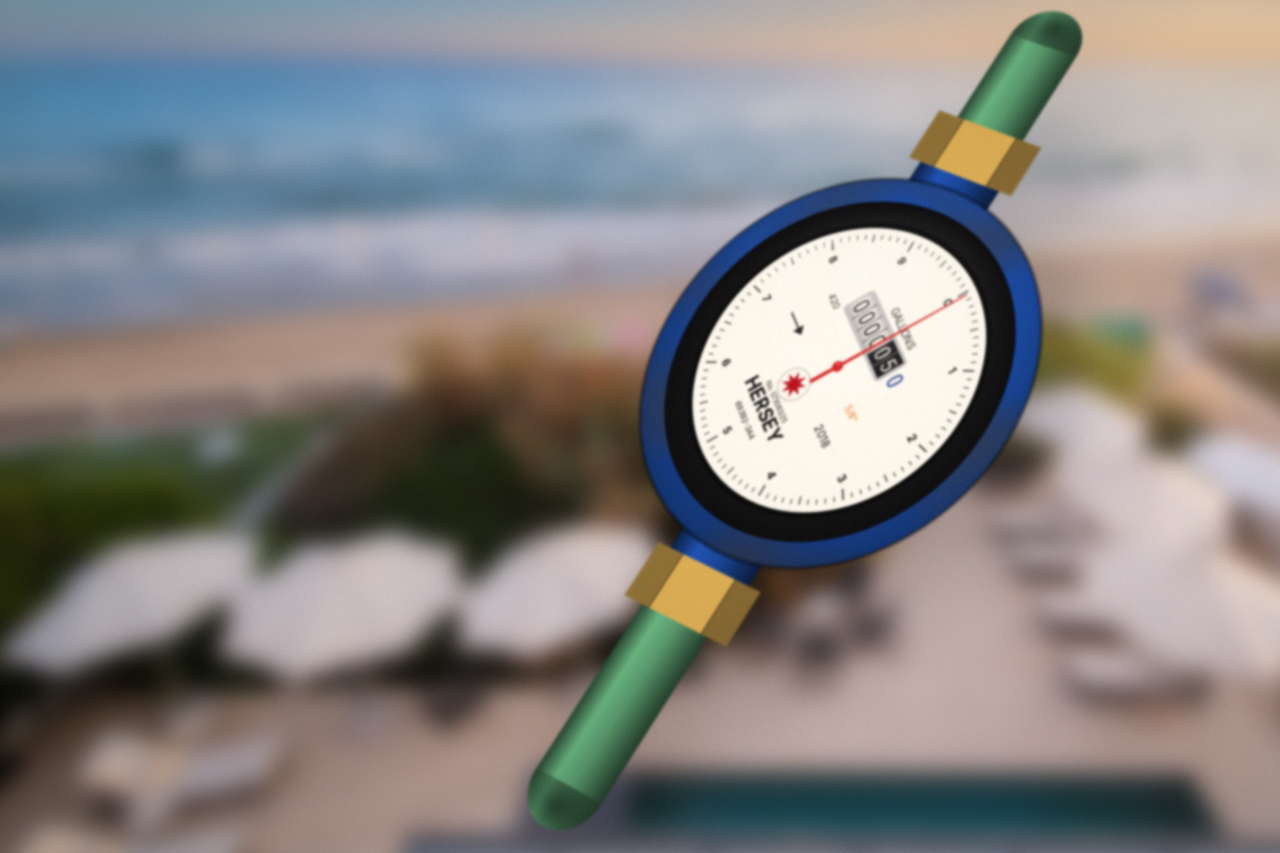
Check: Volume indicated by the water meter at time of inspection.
50.0 gal
